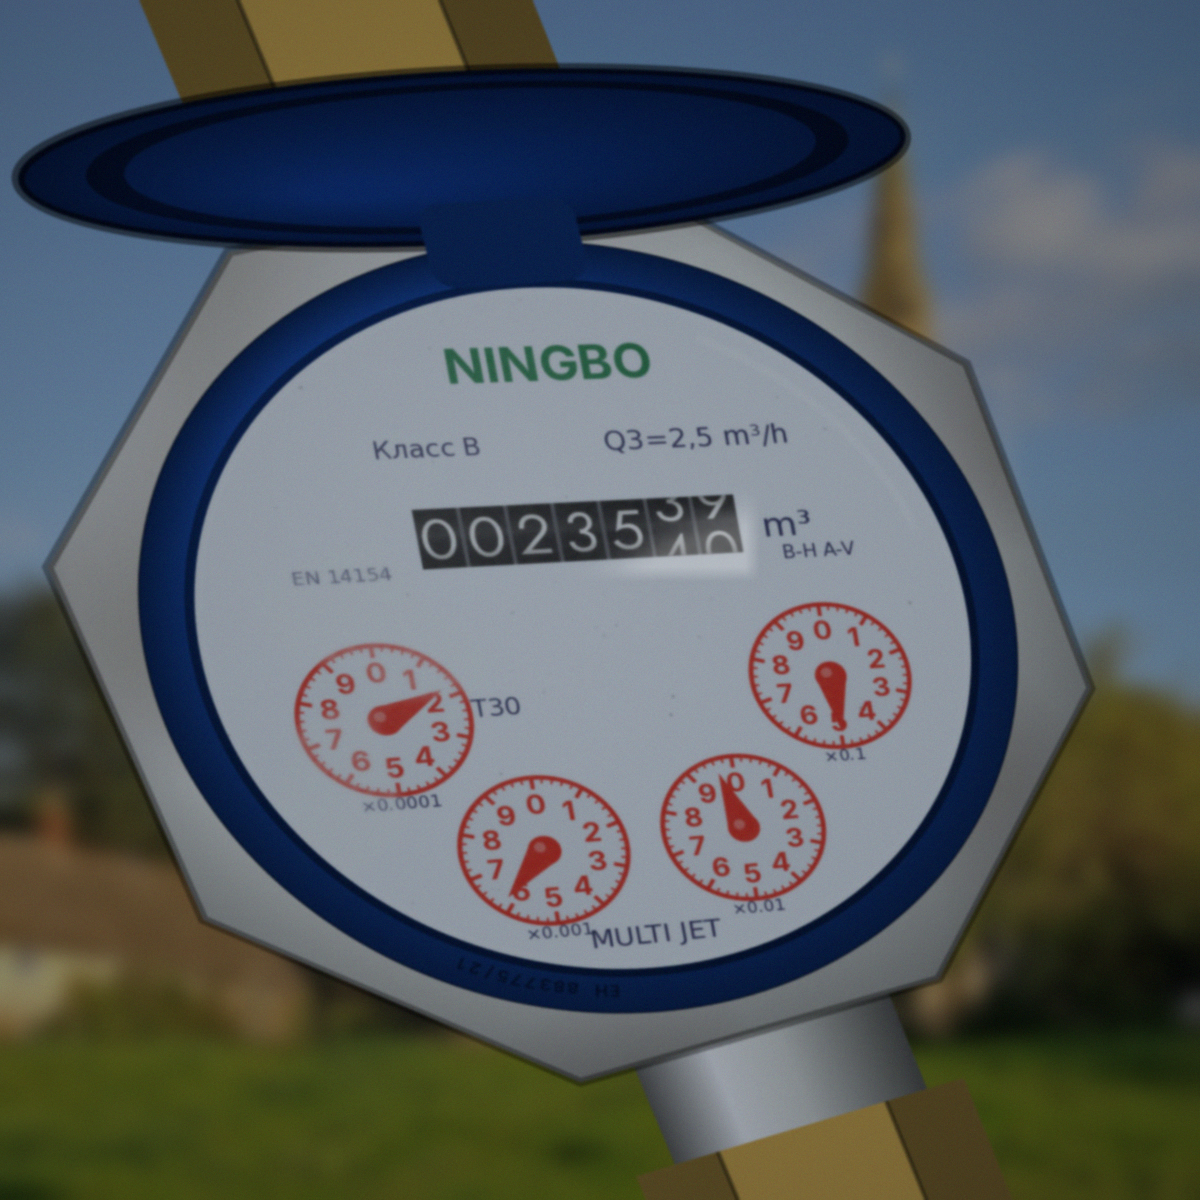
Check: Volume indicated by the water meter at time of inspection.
23539.4961 m³
